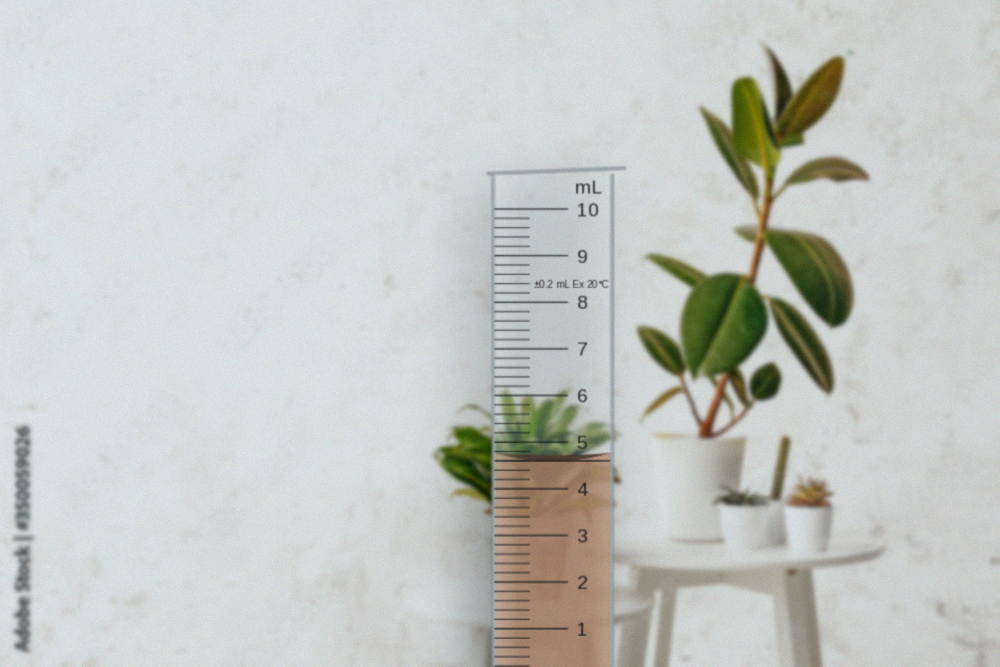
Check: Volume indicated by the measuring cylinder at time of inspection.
4.6 mL
